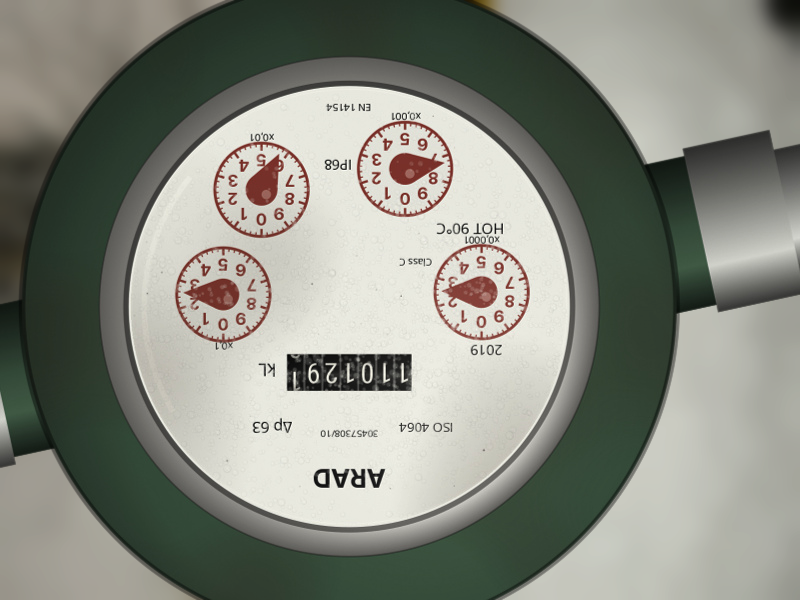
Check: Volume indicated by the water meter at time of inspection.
1101291.2572 kL
